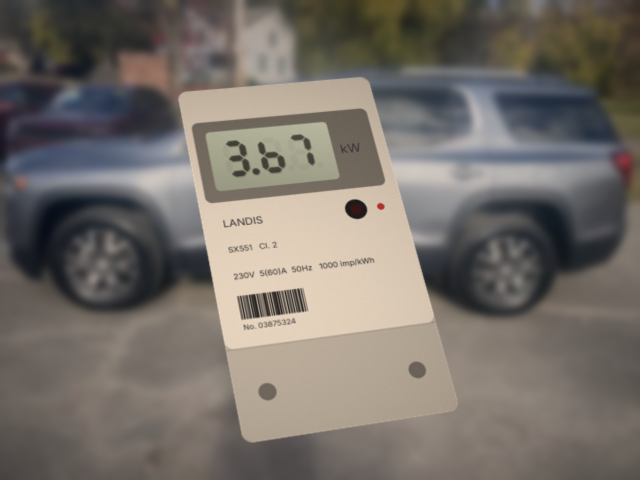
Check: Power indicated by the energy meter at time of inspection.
3.67 kW
